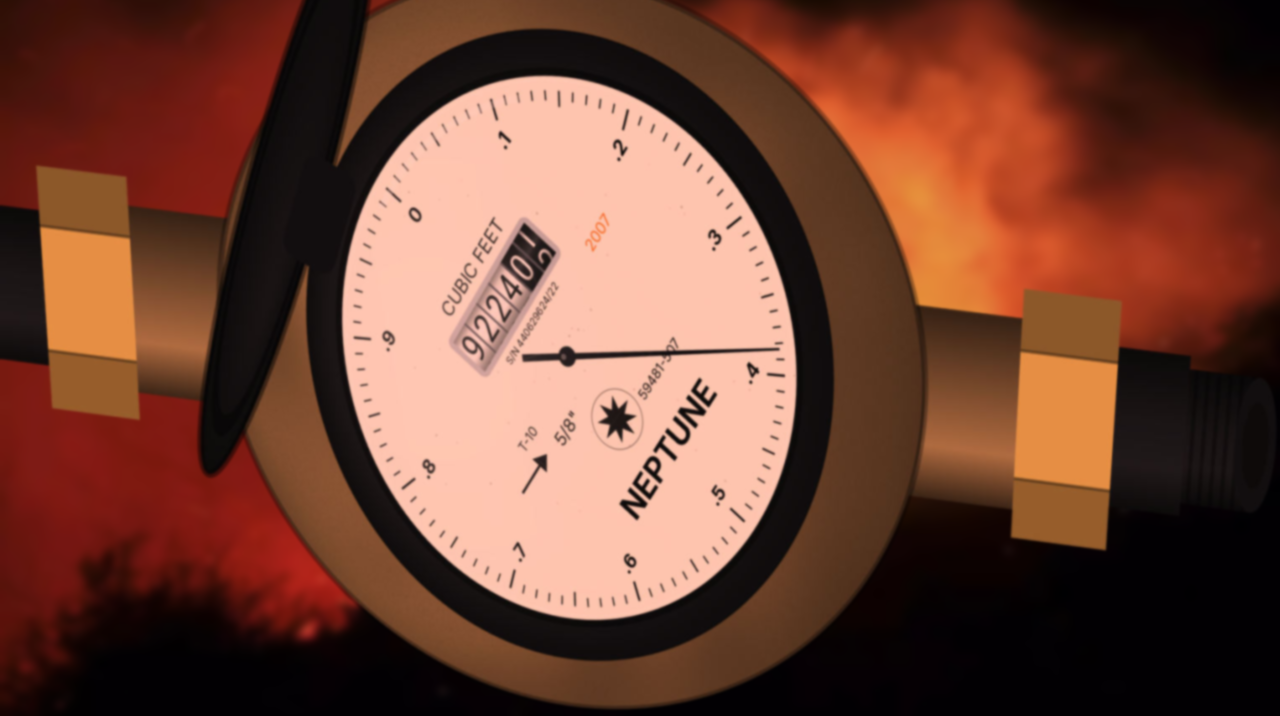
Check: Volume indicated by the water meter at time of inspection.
922401.38 ft³
